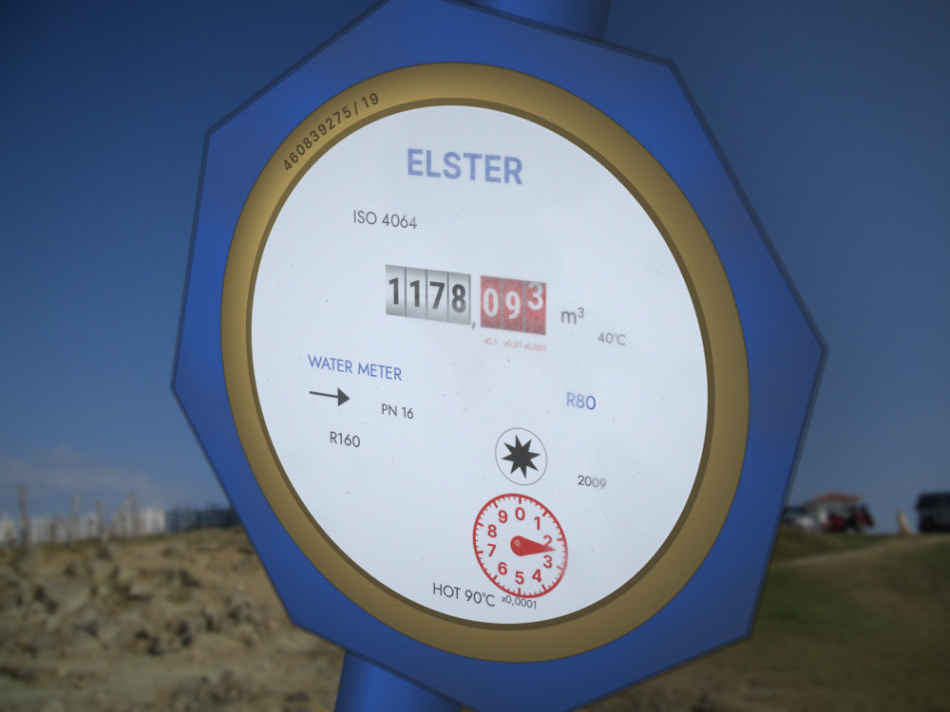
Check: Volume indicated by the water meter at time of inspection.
1178.0932 m³
